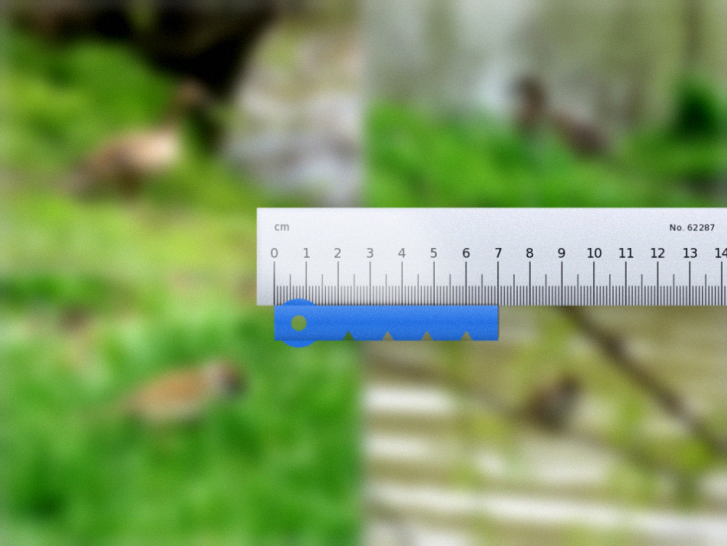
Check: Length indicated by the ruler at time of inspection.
7 cm
